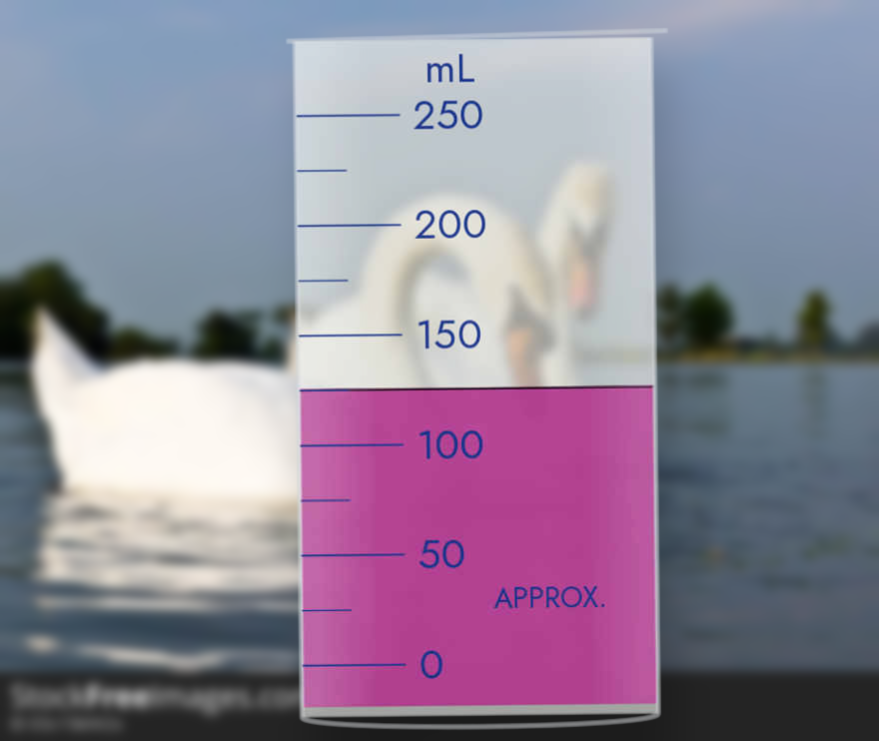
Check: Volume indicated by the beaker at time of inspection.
125 mL
